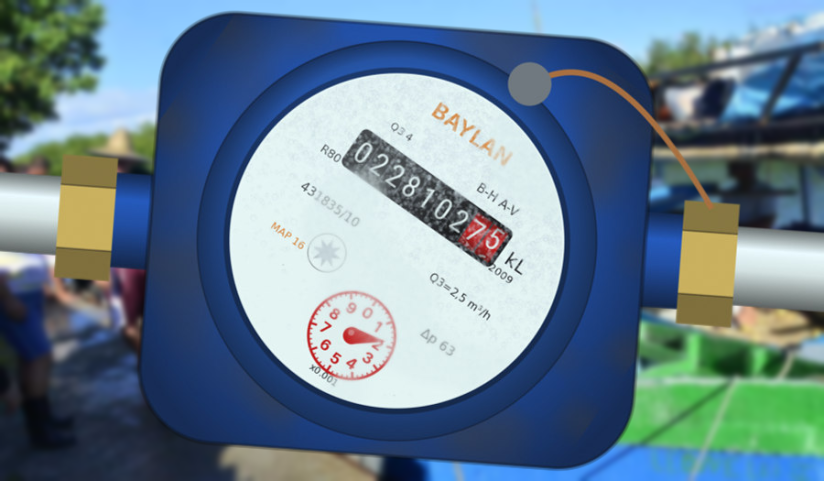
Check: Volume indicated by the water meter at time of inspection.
228102.751 kL
